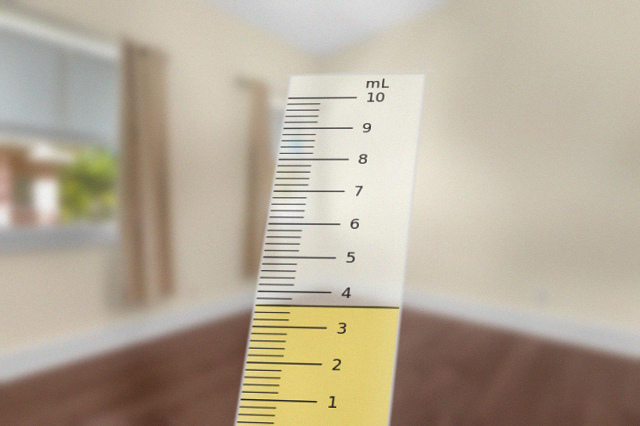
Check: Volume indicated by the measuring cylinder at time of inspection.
3.6 mL
